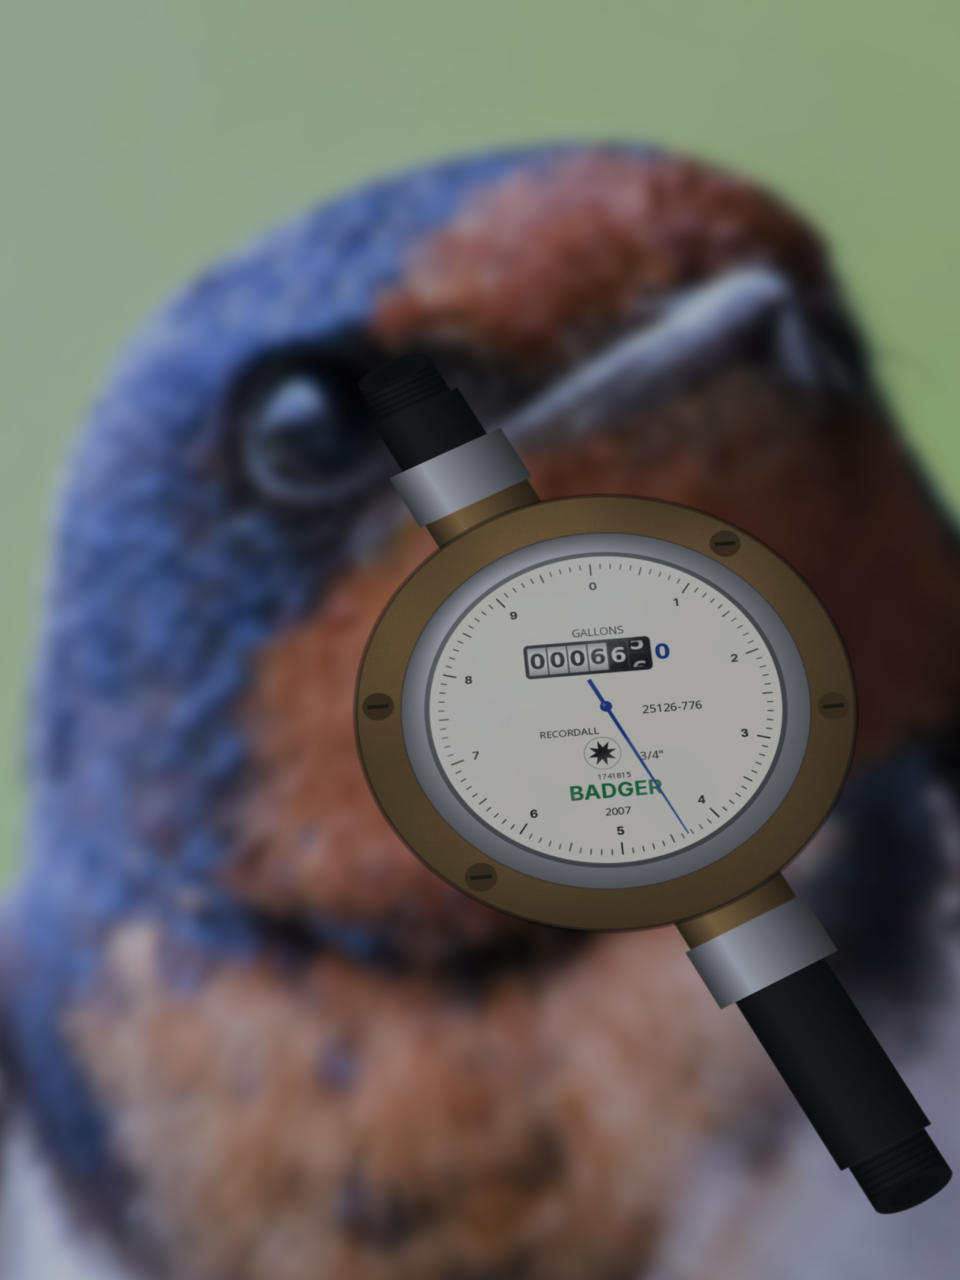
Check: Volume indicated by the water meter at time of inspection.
6654.3 gal
